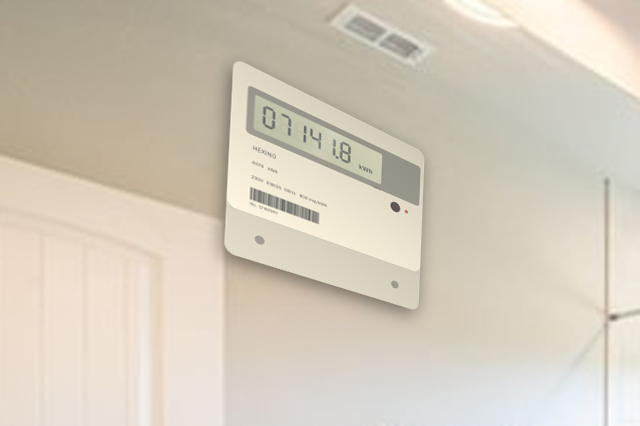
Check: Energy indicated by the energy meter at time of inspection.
7141.8 kWh
